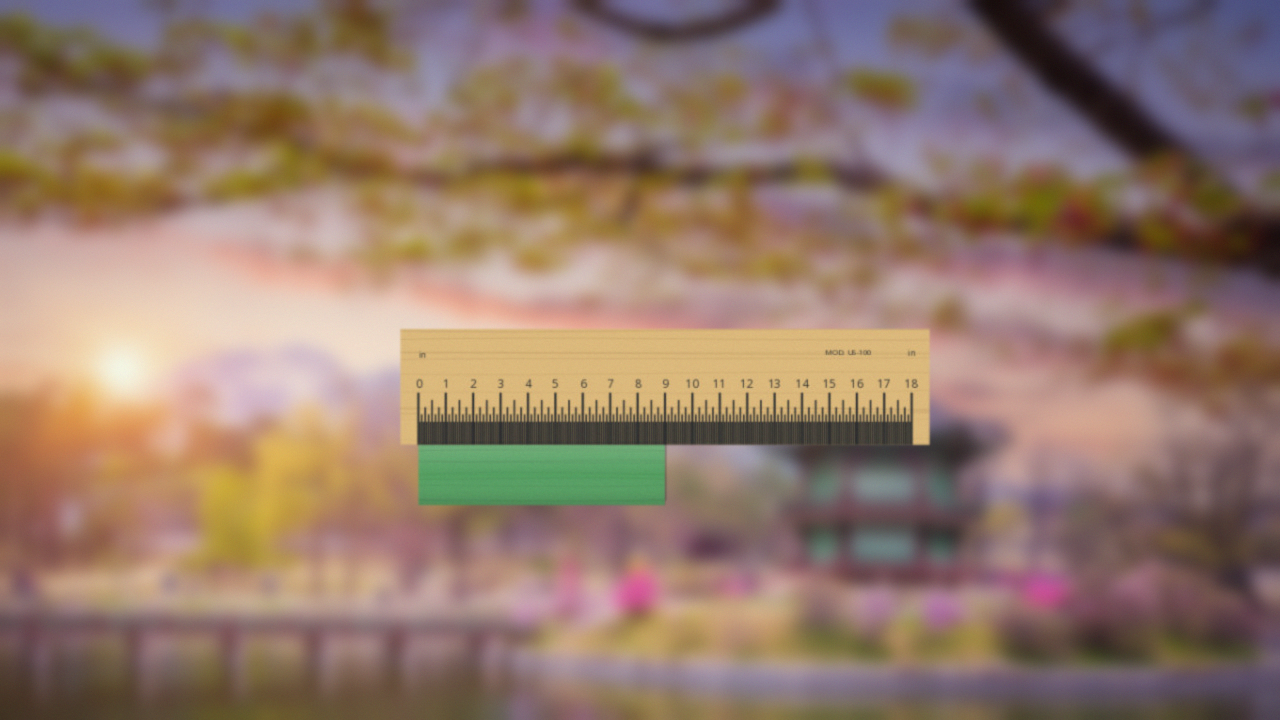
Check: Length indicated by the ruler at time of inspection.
9 in
